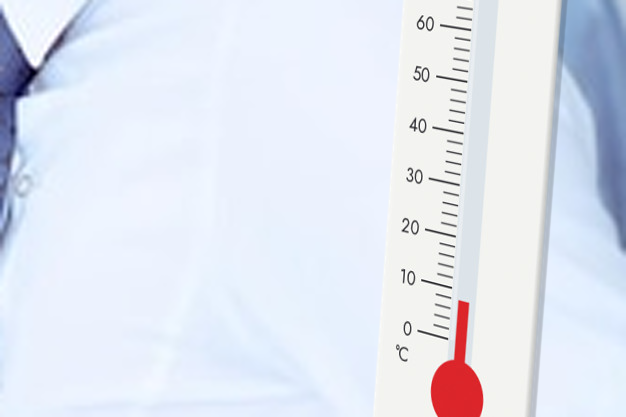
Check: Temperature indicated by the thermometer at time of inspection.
8 °C
